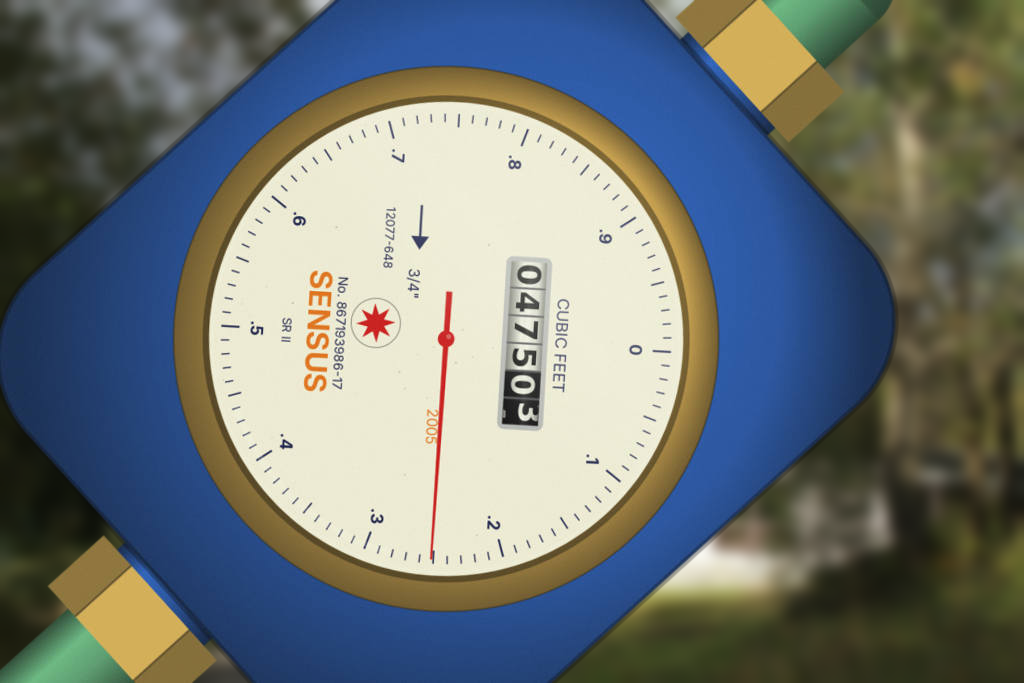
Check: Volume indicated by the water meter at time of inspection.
47503.25 ft³
